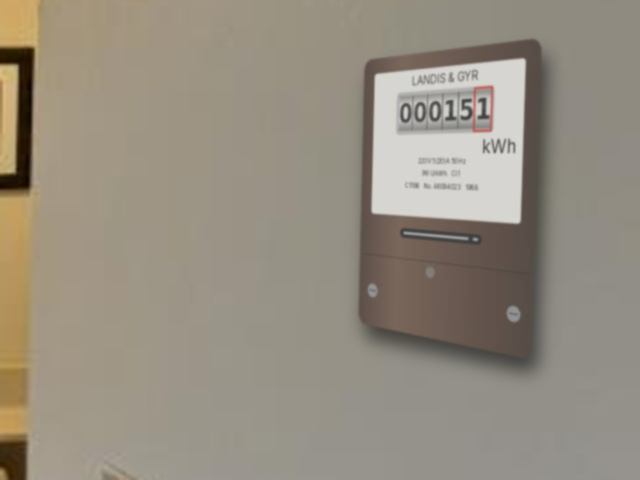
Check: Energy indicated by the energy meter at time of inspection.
15.1 kWh
